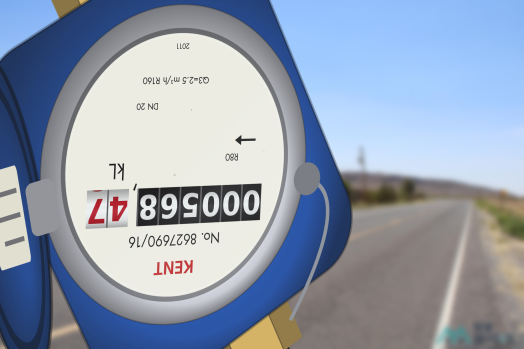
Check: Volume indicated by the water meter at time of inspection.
568.47 kL
